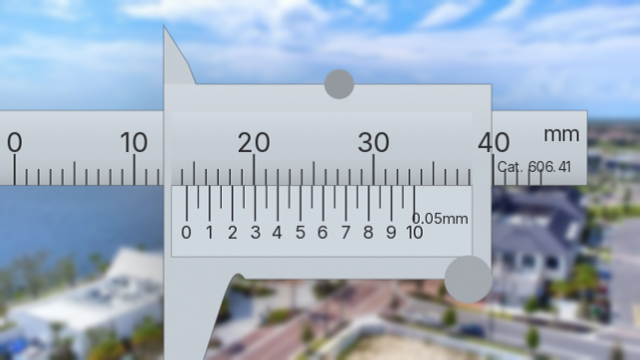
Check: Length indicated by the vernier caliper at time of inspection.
14.4 mm
